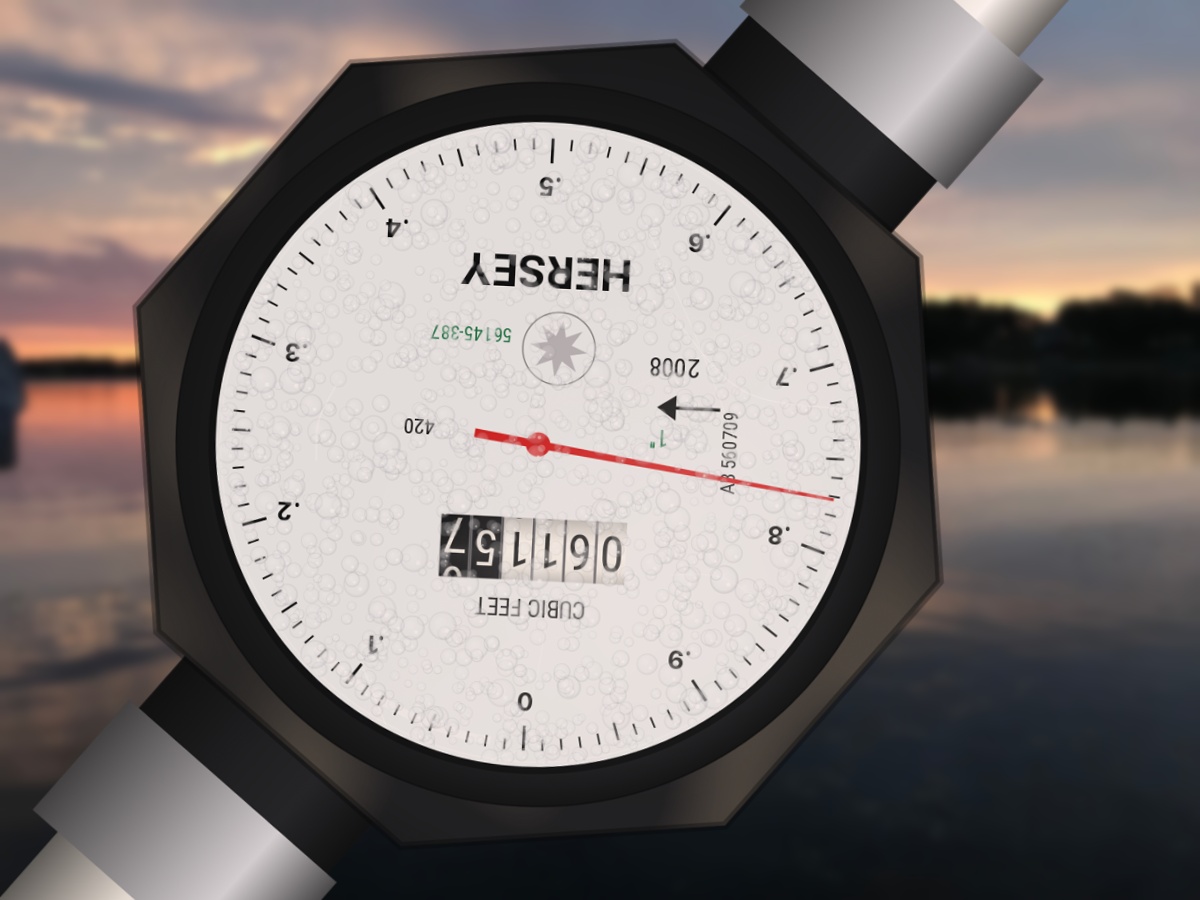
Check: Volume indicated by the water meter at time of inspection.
61156.77 ft³
